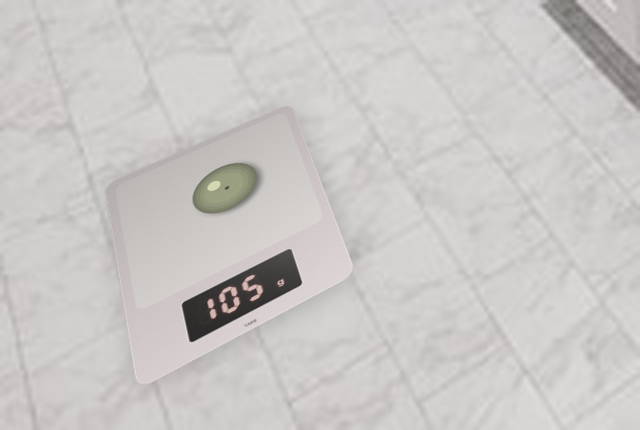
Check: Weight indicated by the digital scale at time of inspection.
105 g
